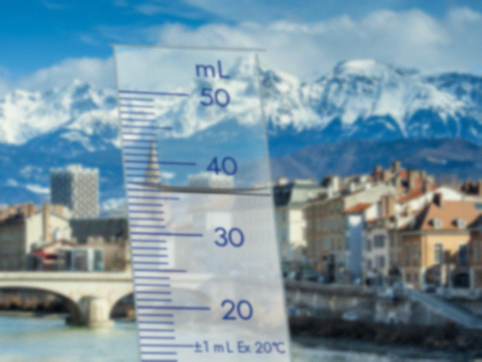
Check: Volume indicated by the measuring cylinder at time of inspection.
36 mL
